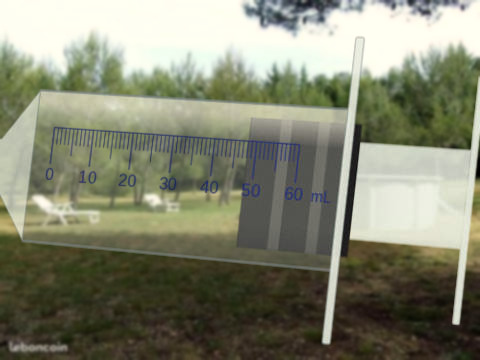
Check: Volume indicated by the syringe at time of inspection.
48 mL
